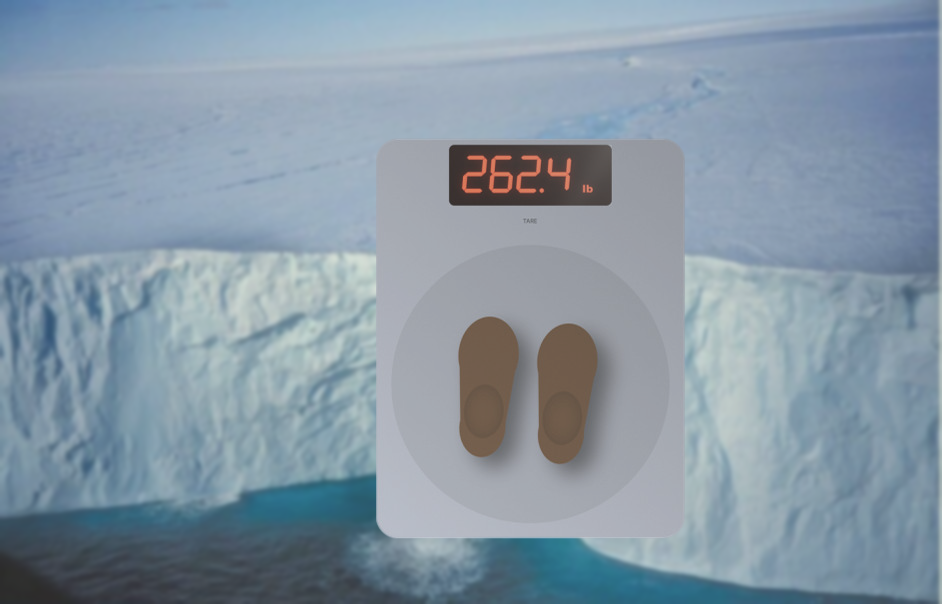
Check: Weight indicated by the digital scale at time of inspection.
262.4 lb
